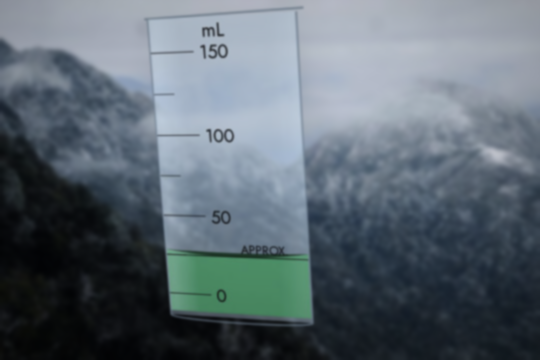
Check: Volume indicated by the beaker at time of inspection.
25 mL
